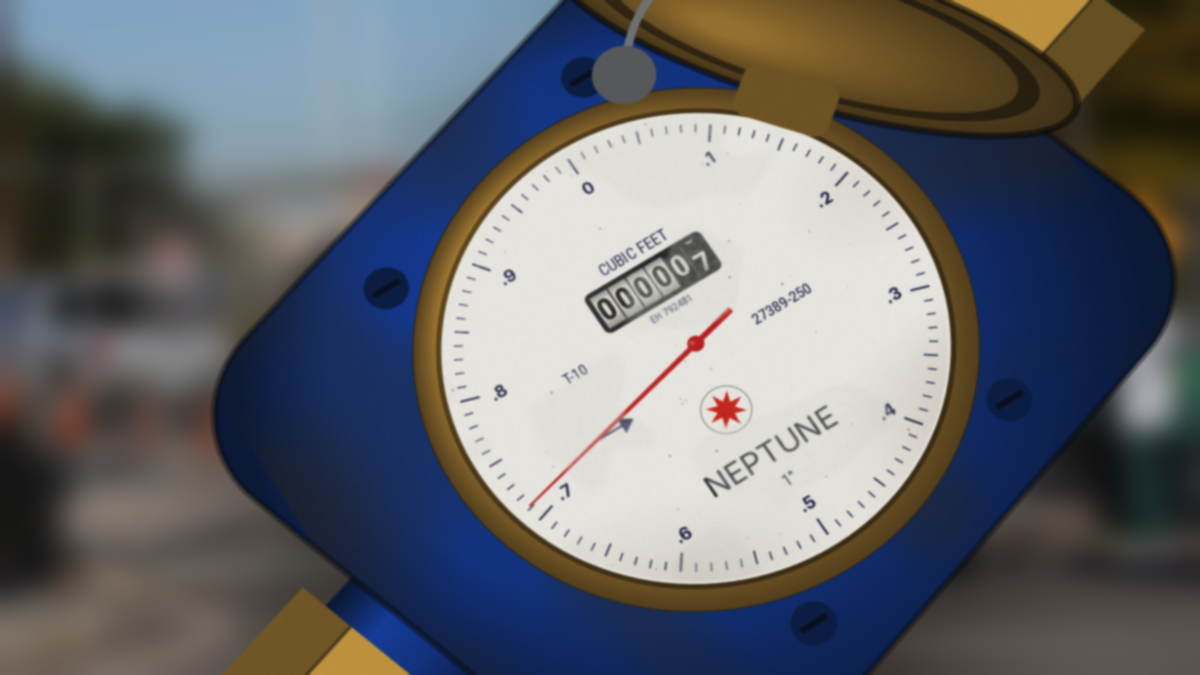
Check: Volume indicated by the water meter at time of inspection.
6.71 ft³
